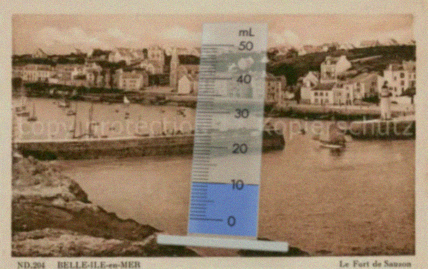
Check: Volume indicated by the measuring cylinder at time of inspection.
10 mL
